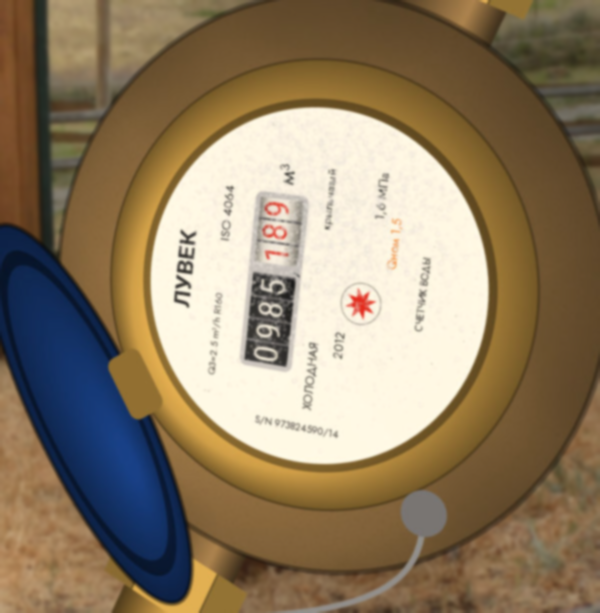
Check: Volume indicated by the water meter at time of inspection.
985.189 m³
